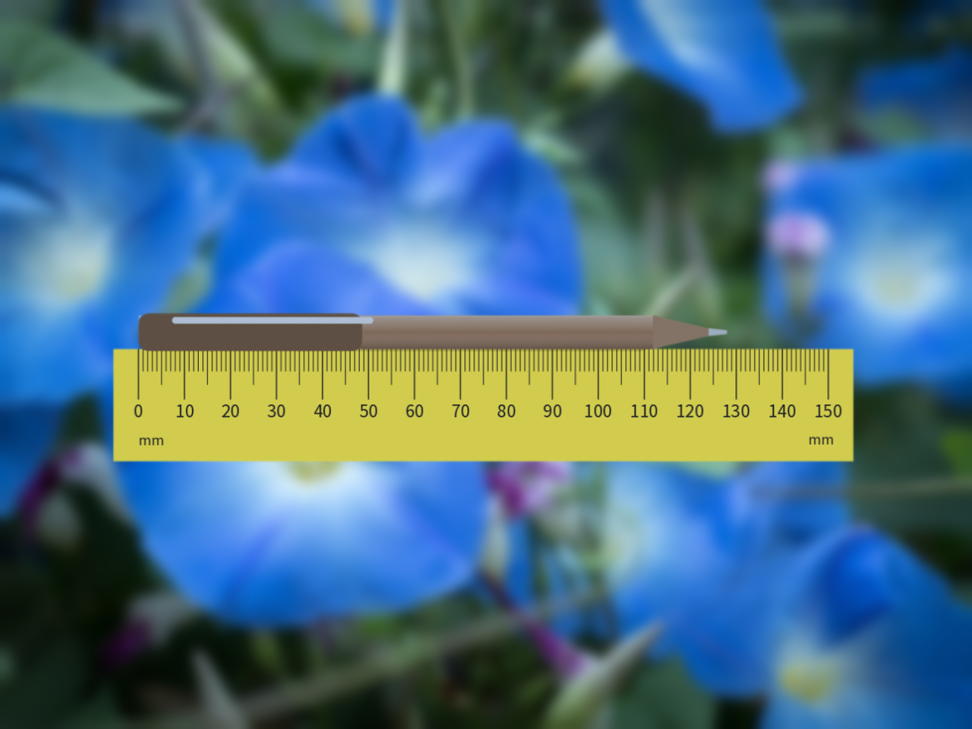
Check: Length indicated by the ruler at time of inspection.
128 mm
